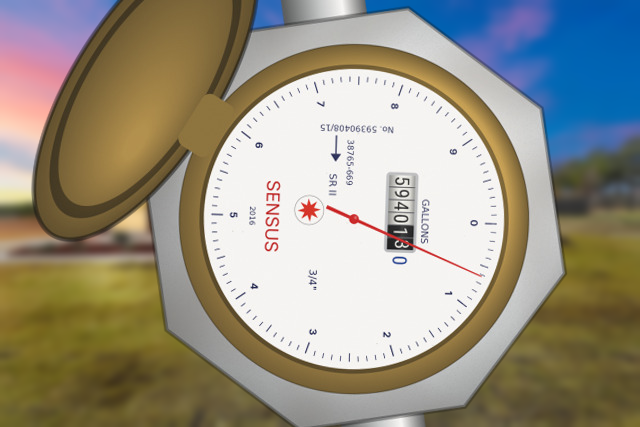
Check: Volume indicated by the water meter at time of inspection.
5940130.6 gal
